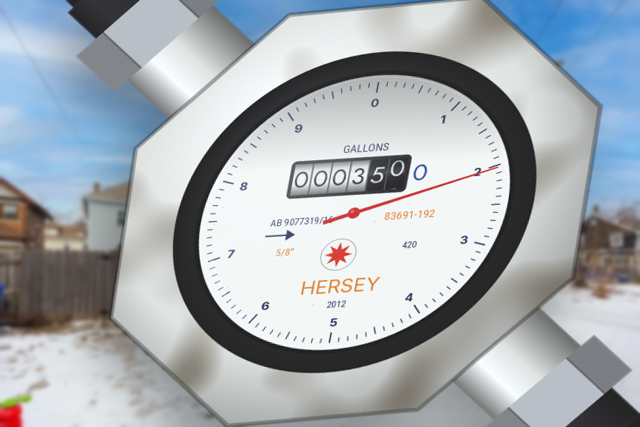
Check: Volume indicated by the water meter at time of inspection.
3502.0 gal
